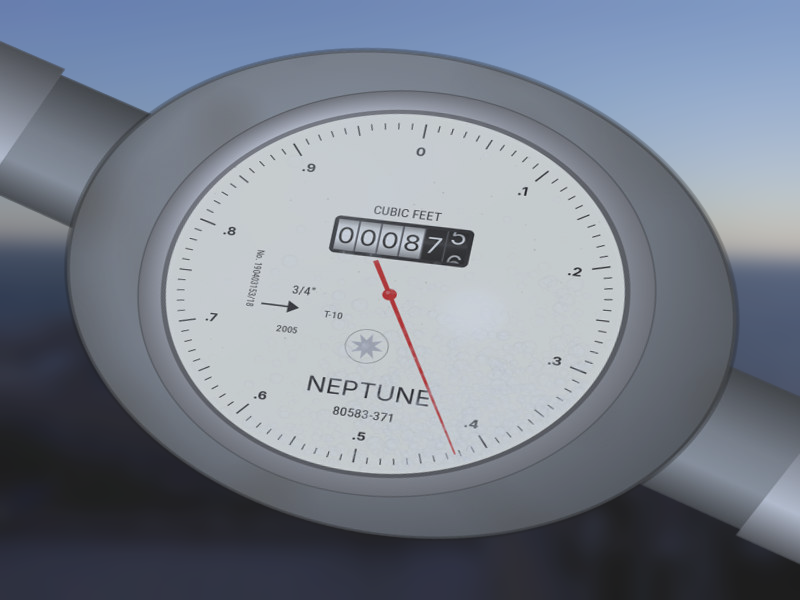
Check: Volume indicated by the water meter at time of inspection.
875.42 ft³
